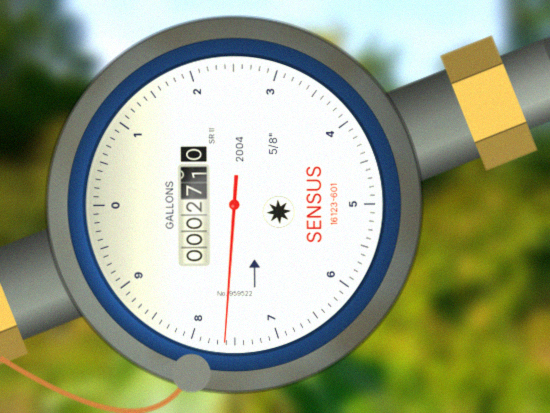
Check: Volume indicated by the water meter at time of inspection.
2707.6 gal
